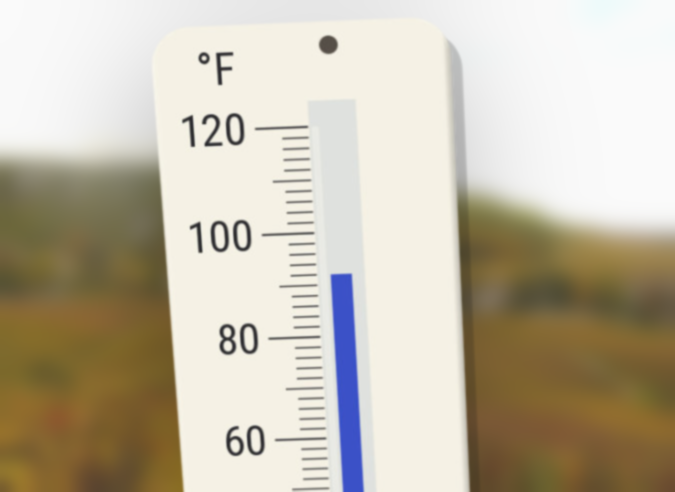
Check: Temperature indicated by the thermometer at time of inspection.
92 °F
